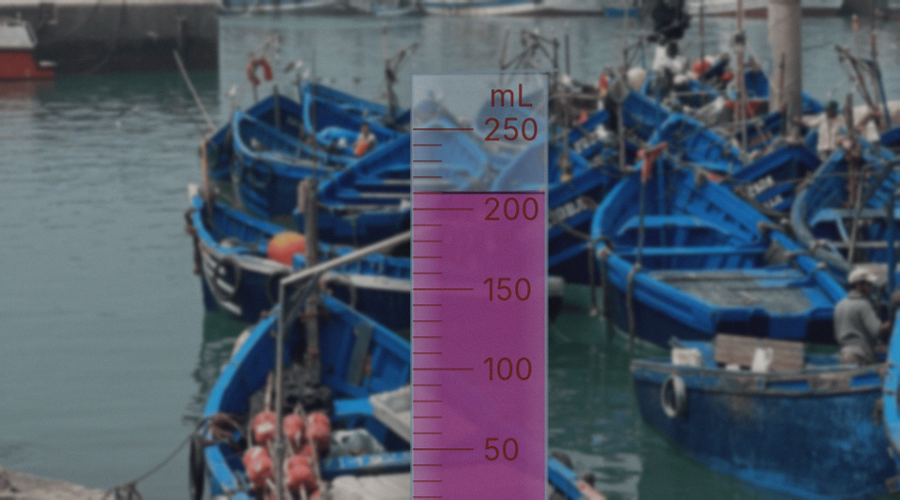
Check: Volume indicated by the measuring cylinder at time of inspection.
210 mL
